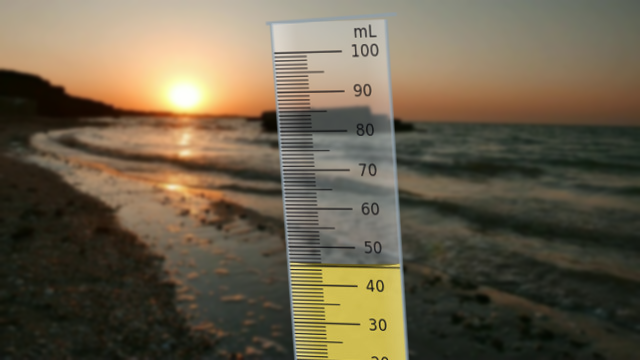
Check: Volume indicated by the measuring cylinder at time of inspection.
45 mL
